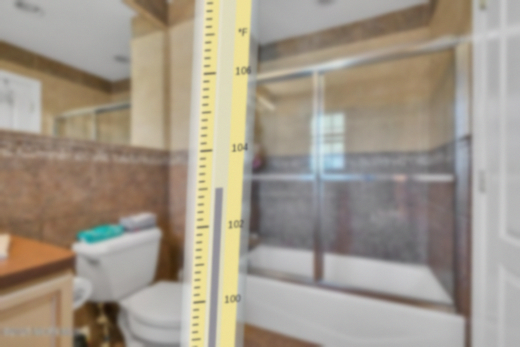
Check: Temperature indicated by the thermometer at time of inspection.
103 °F
